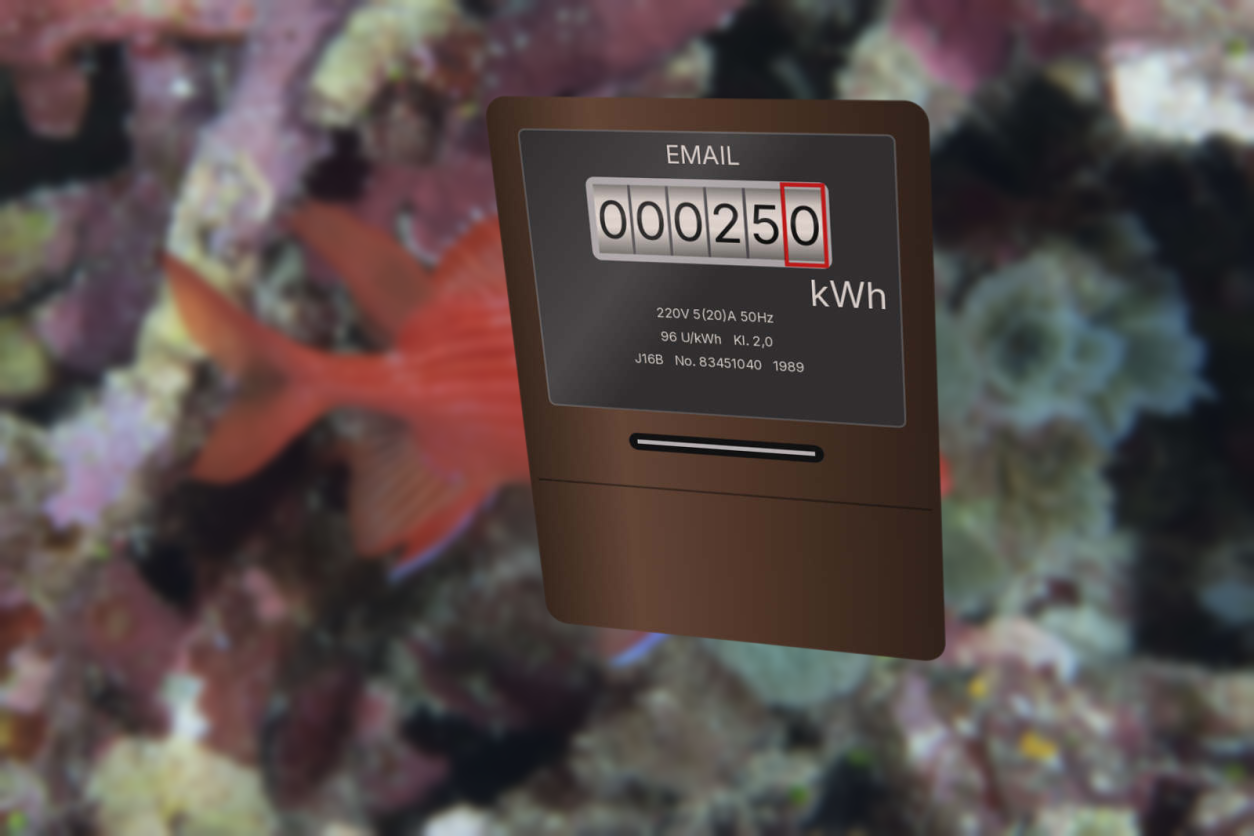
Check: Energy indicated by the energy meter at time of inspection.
25.0 kWh
